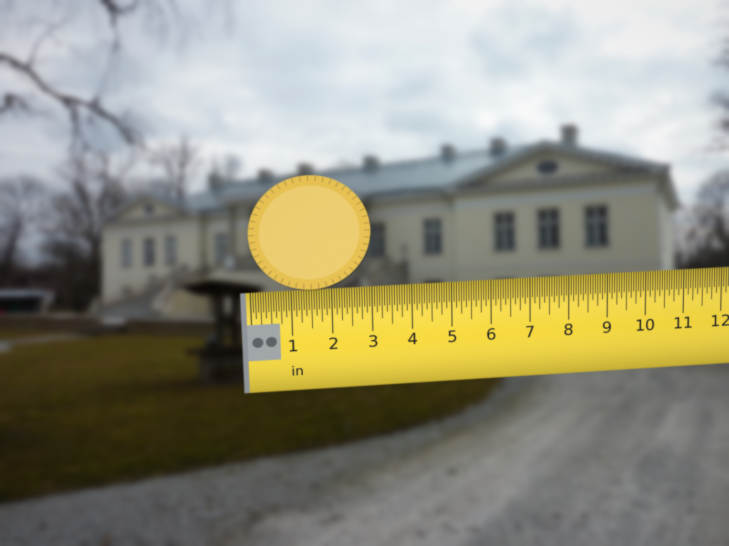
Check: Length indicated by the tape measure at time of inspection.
3 in
